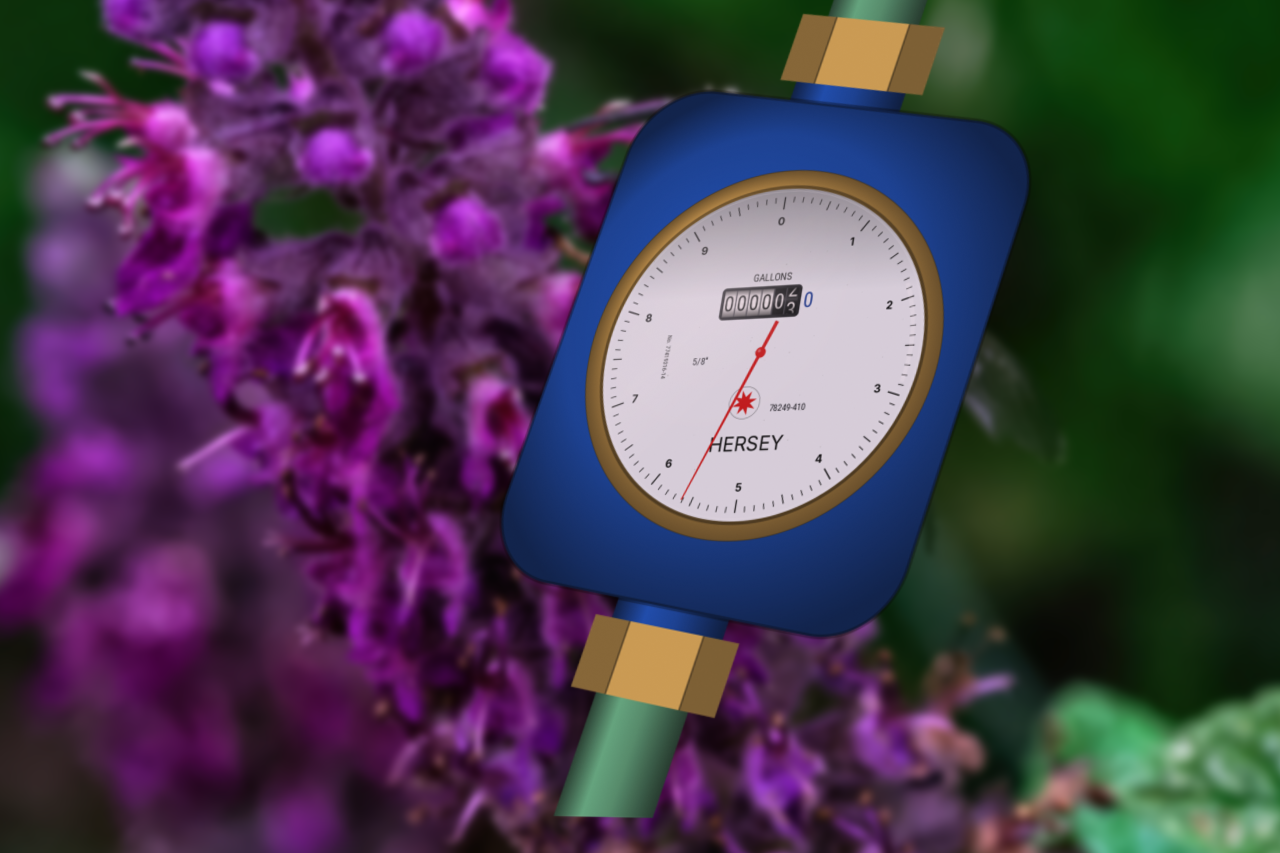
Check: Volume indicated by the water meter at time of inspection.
25.6 gal
